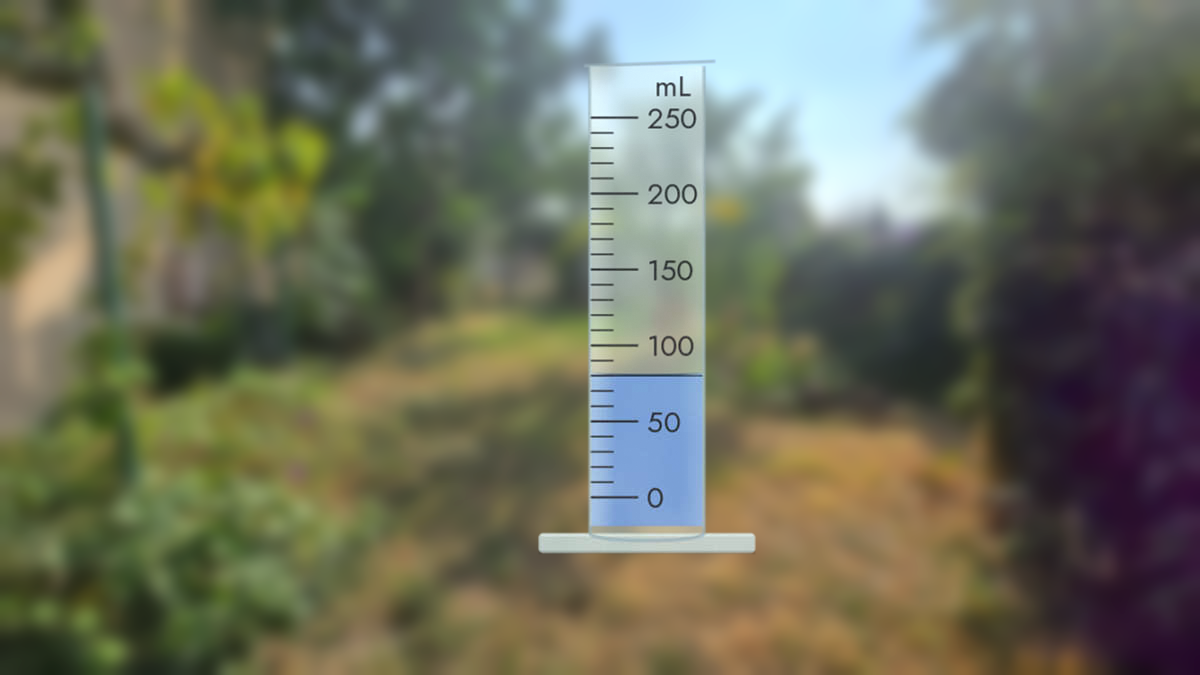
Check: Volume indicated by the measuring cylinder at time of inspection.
80 mL
